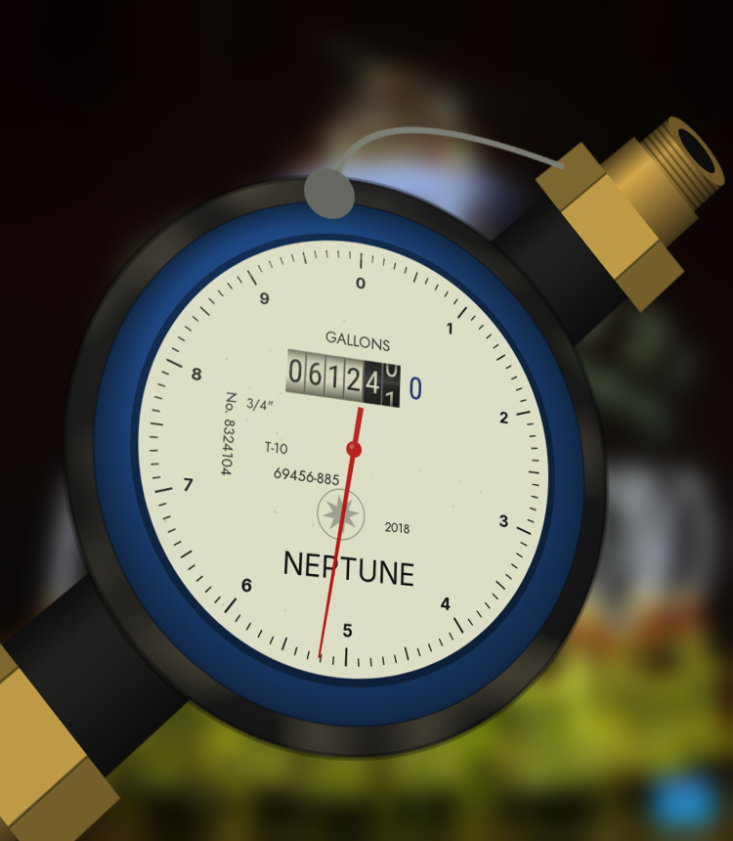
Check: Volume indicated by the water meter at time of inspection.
612405.2 gal
